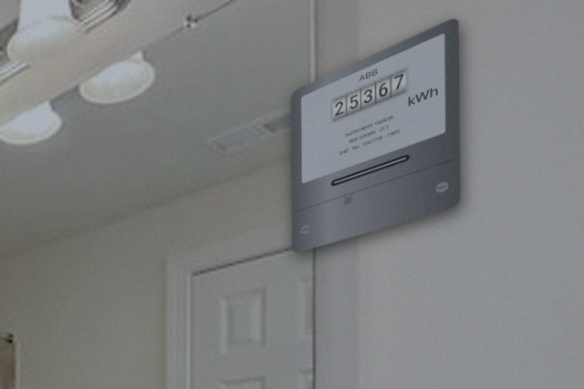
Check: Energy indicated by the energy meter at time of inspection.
25367 kWh
